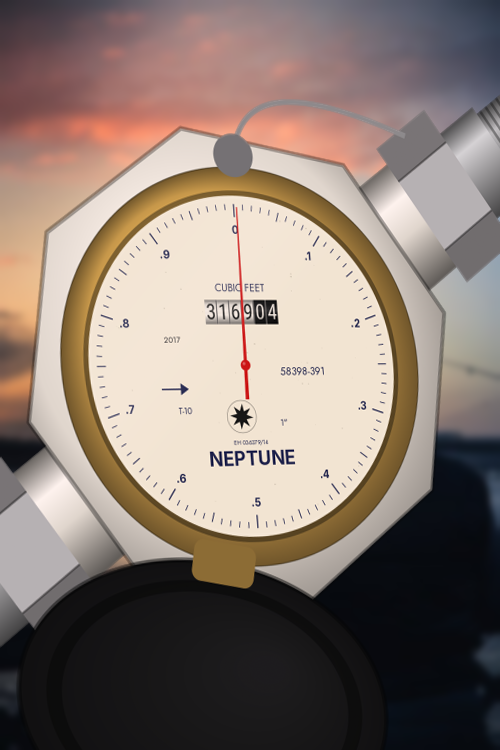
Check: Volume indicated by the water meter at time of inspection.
316904.00 ft³
